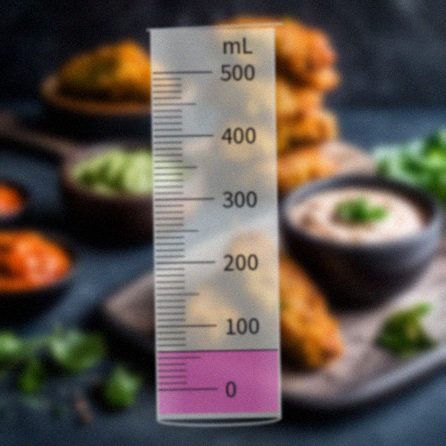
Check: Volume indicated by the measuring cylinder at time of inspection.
60 mL
